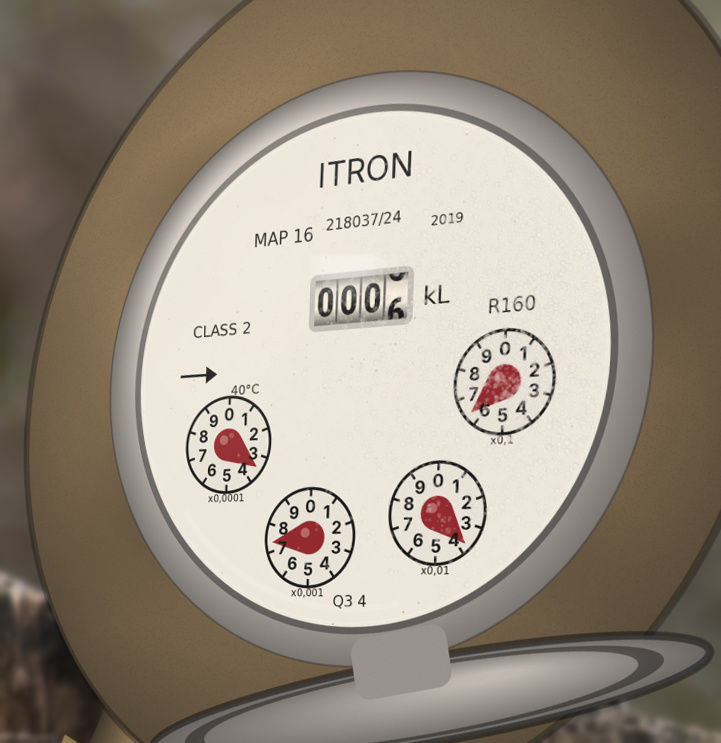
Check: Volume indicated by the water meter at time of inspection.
5.6373 kL
